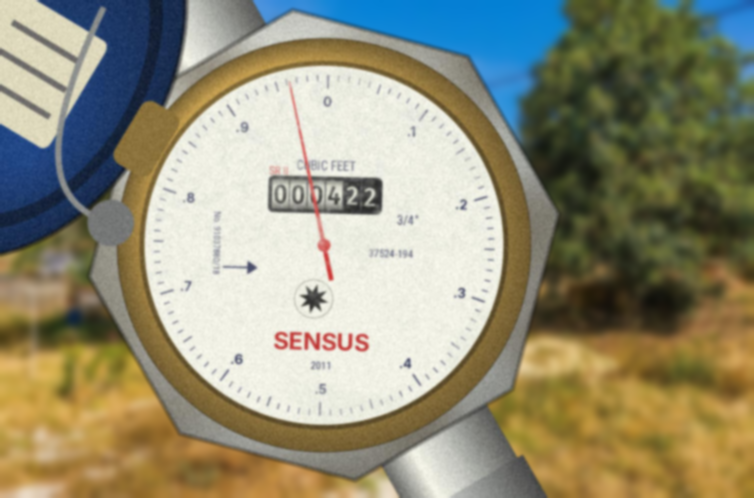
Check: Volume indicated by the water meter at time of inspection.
421.96 ft³
